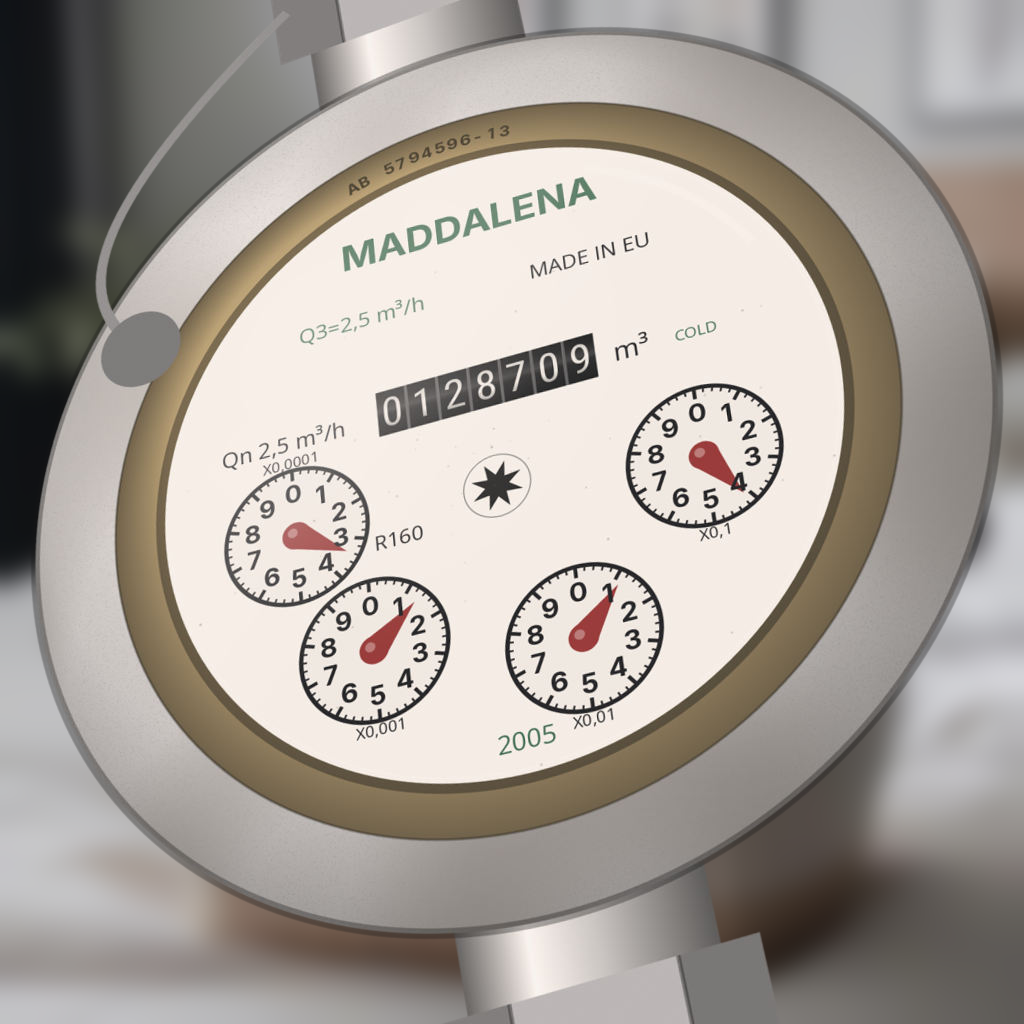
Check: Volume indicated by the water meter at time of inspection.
128709.4113 m³
